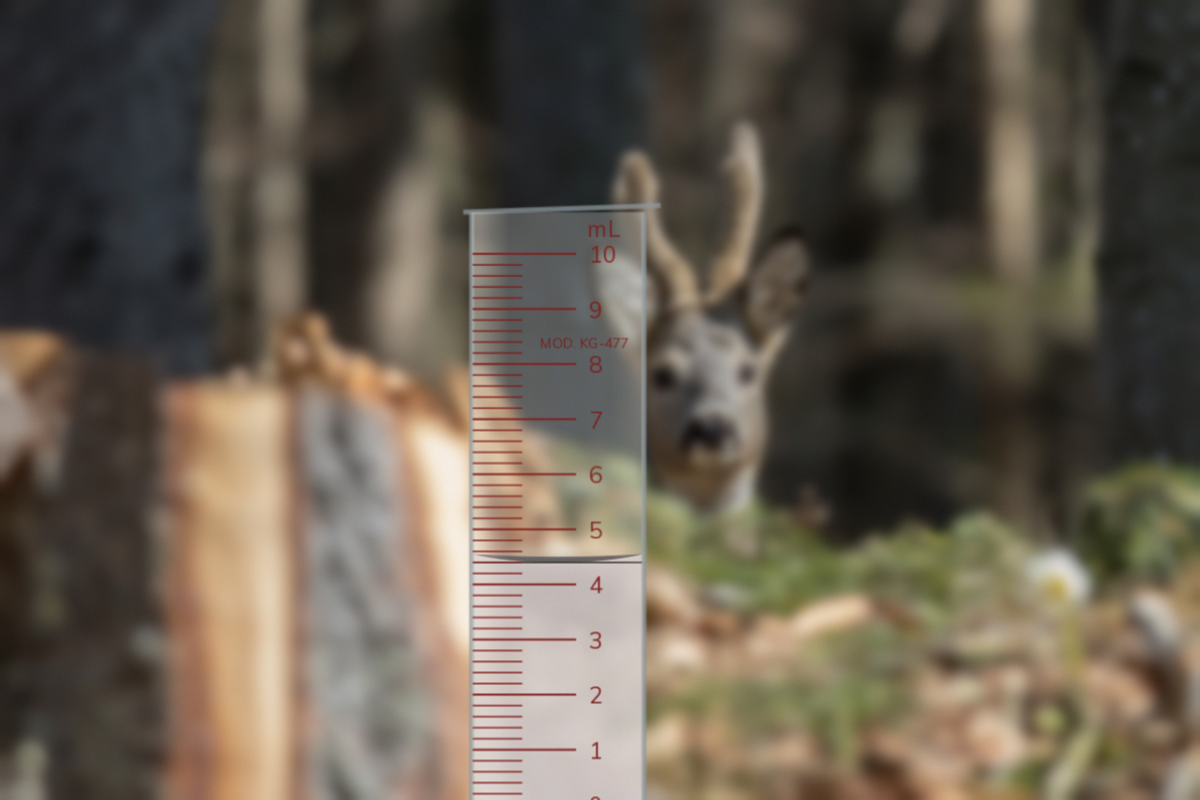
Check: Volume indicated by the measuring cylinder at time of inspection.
4.4 mL
